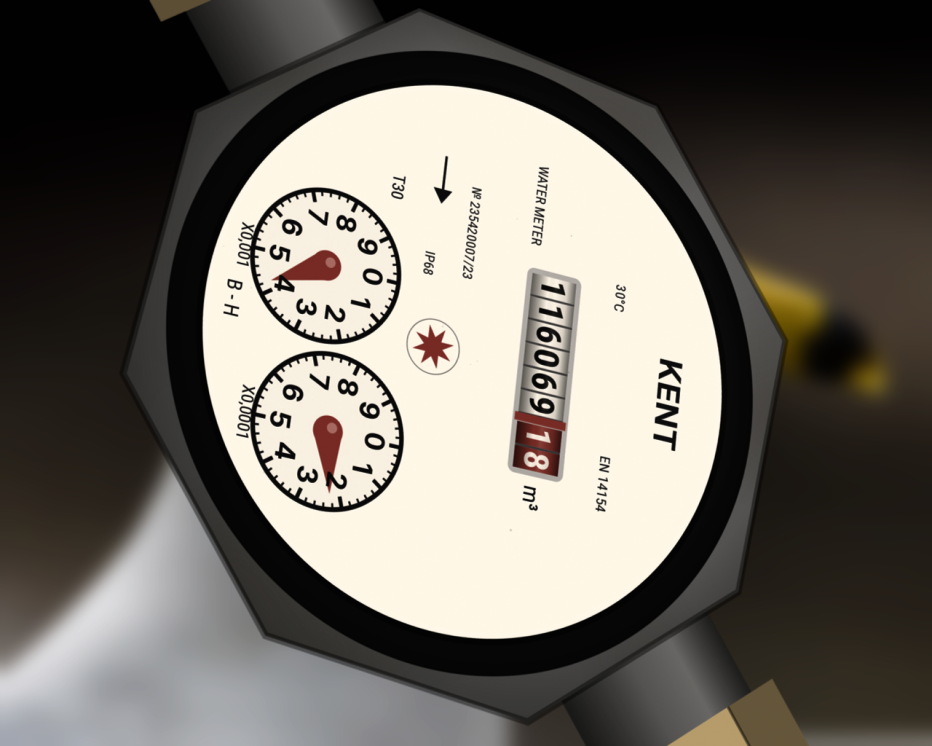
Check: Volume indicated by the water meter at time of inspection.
116069.1842 m³
